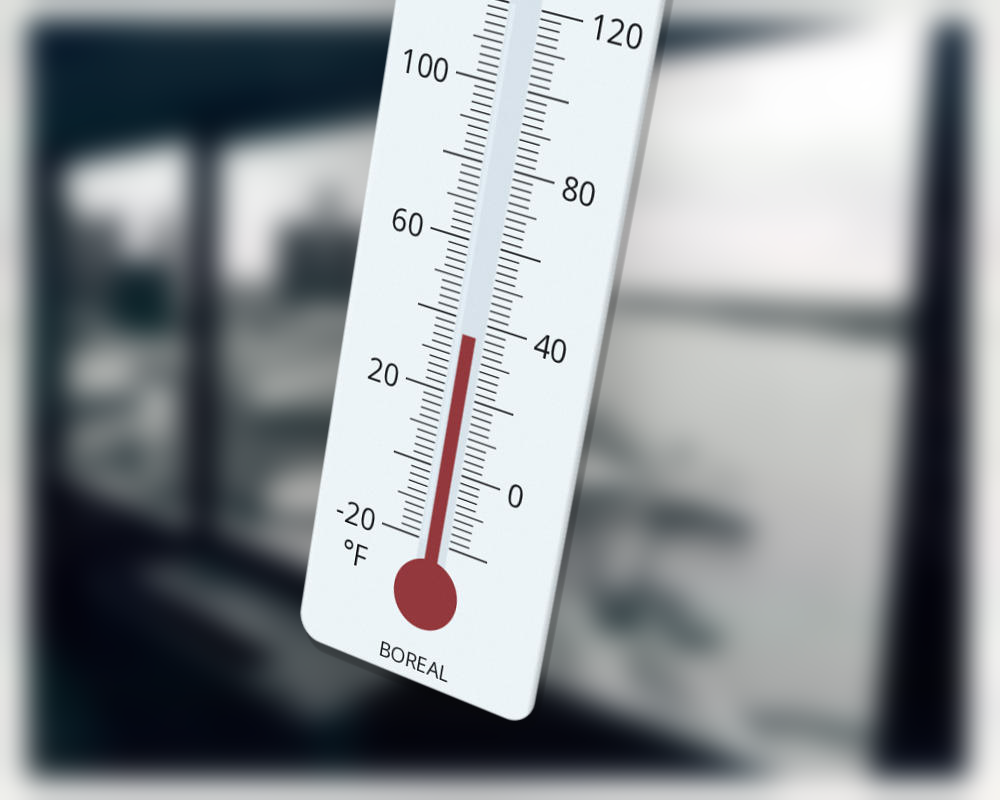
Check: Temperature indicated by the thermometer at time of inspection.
36 °F
